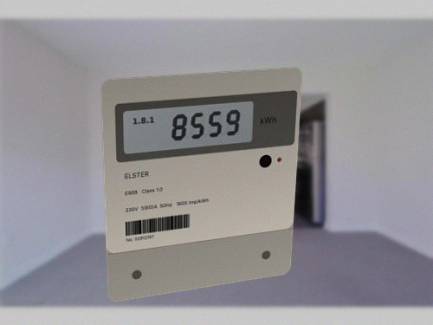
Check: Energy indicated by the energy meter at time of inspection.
8559 kWh
